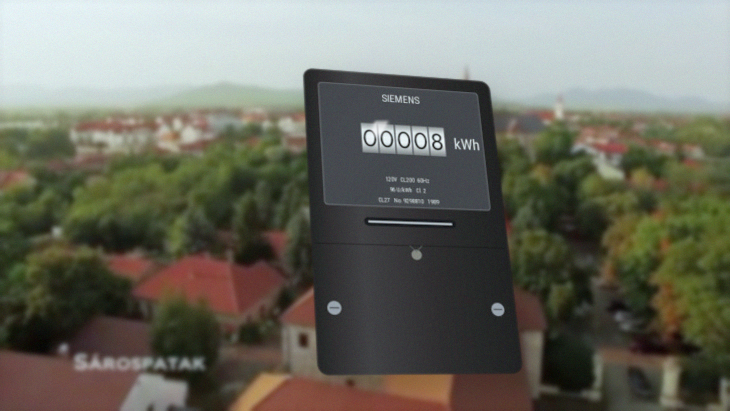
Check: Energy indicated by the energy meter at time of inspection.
8 kWh
